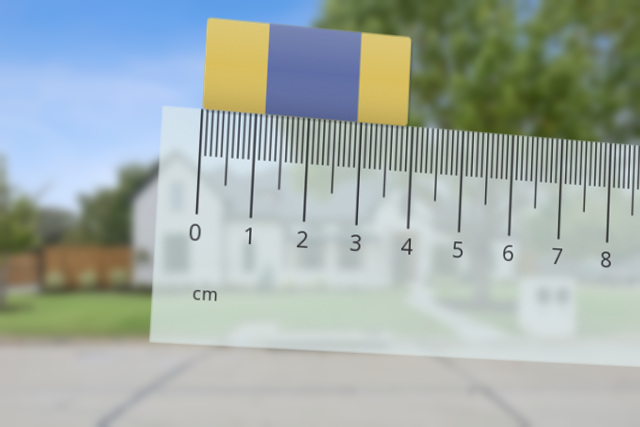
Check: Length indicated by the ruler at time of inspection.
3.9 cm
